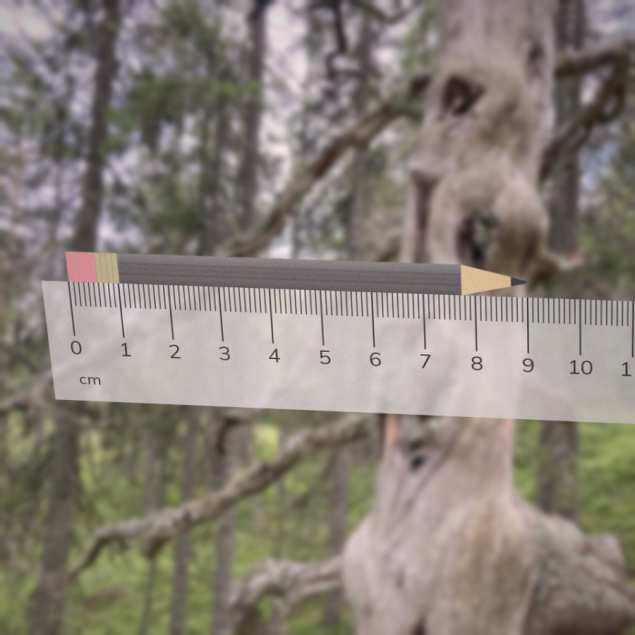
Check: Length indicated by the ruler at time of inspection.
9 cm
